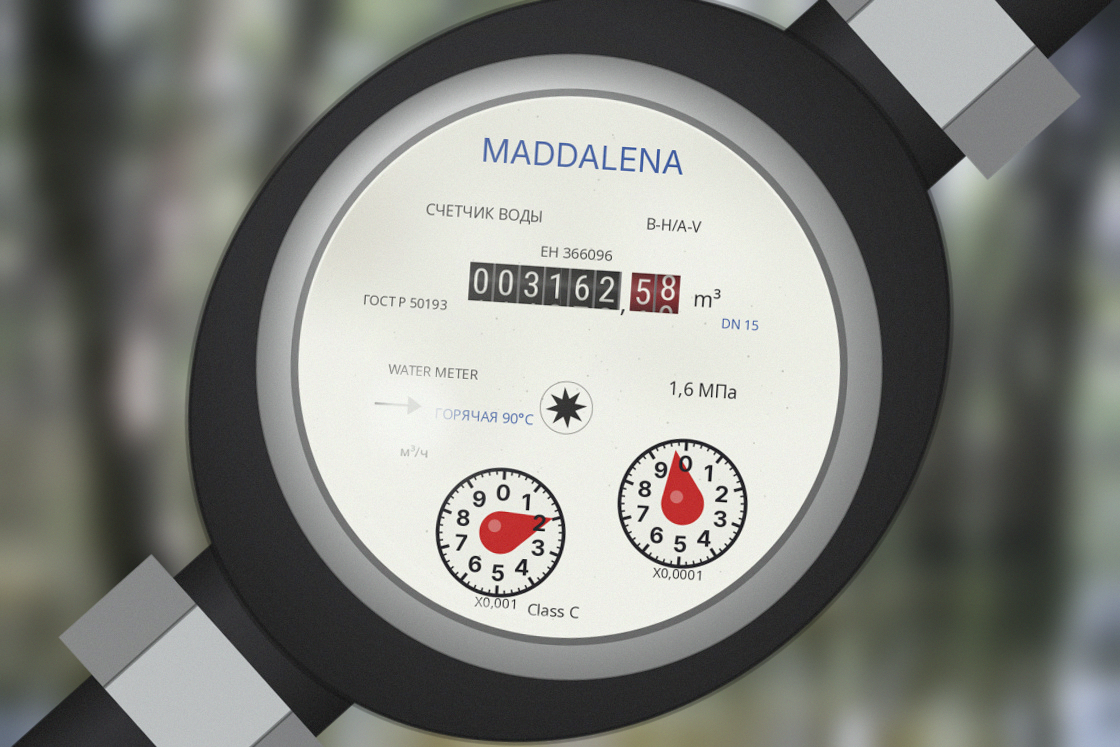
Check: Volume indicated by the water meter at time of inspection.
3162.5819 m³
